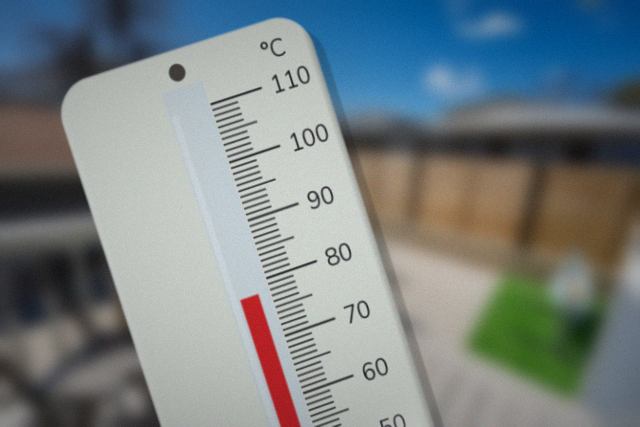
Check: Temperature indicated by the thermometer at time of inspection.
78 °C
